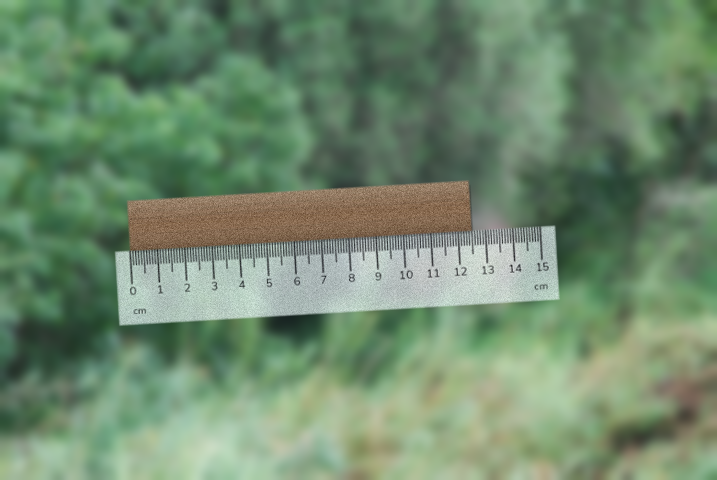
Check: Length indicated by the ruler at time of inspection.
12.5 cm
